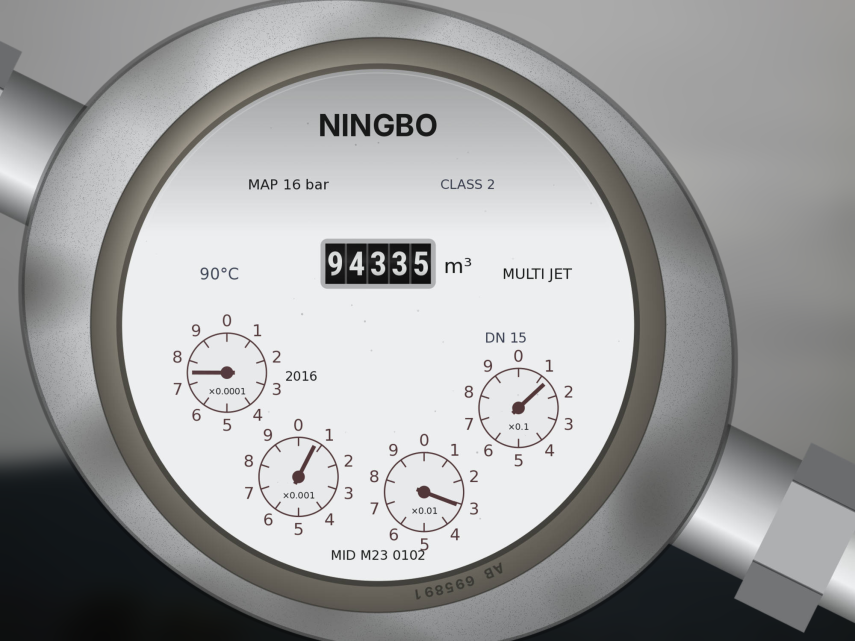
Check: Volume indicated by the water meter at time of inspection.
94335.1307 m³
